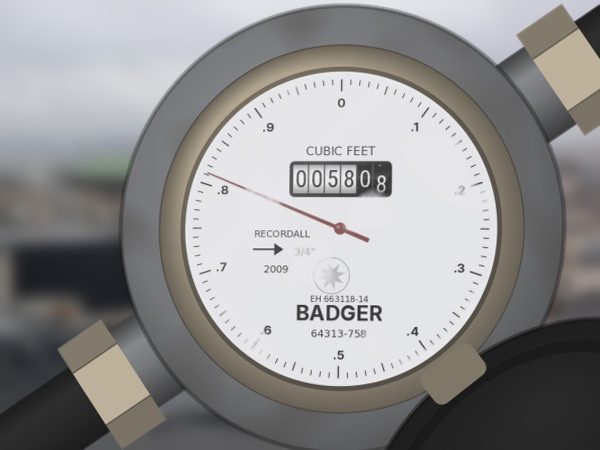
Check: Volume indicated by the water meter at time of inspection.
5807.81 ft³
